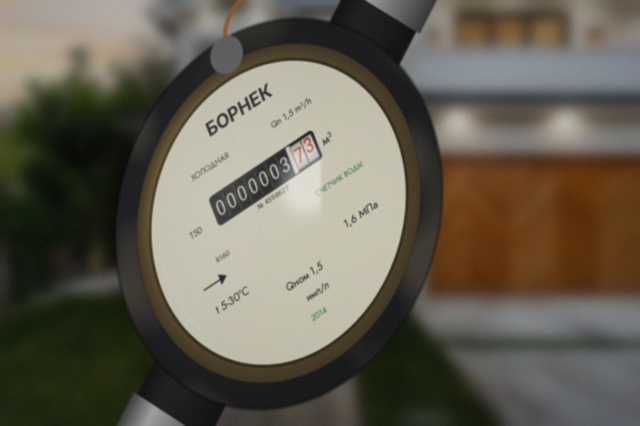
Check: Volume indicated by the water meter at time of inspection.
3.73 m³
